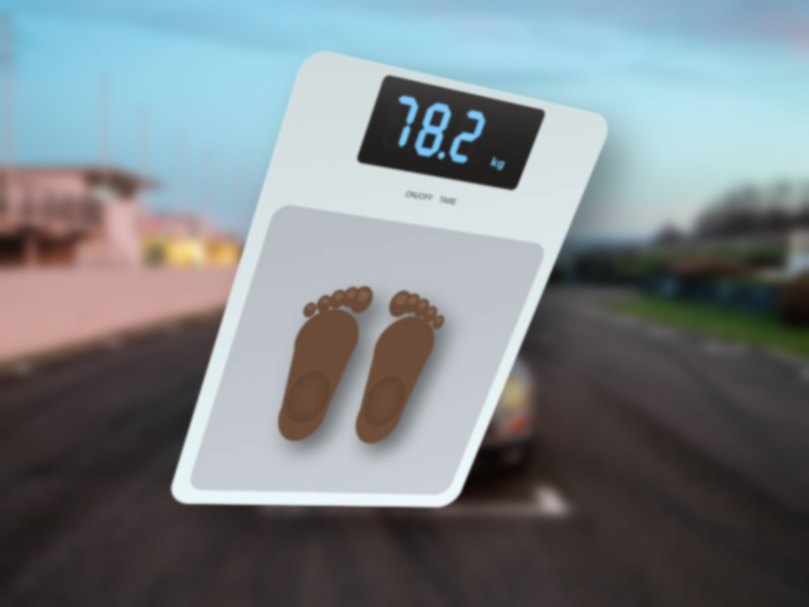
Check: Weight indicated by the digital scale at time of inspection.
78.2 kg
